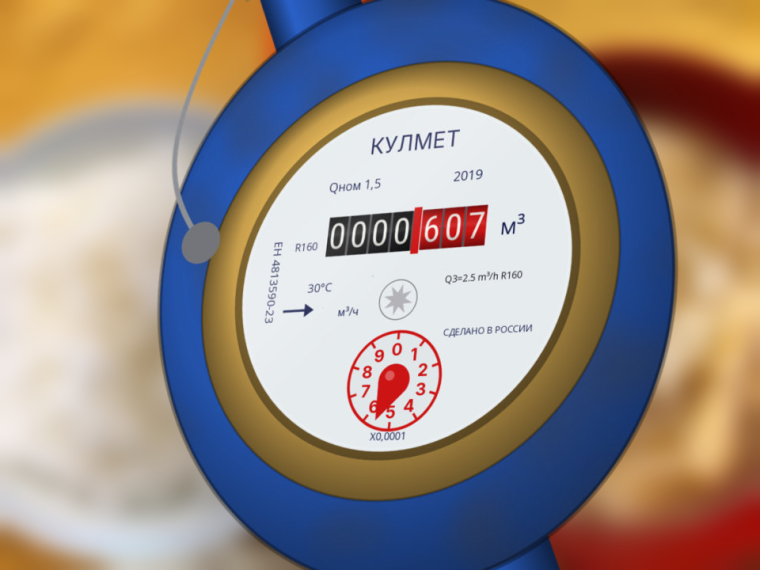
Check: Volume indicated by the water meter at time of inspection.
0.6075 m³
